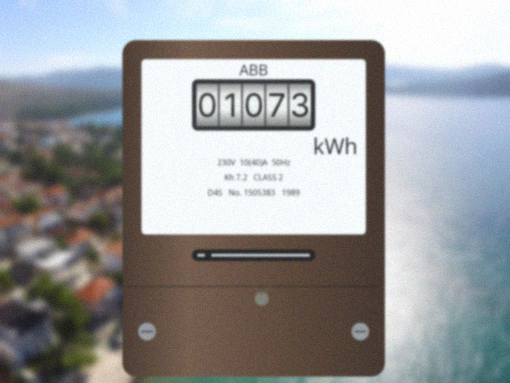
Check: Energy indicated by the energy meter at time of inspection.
1073 kWh
